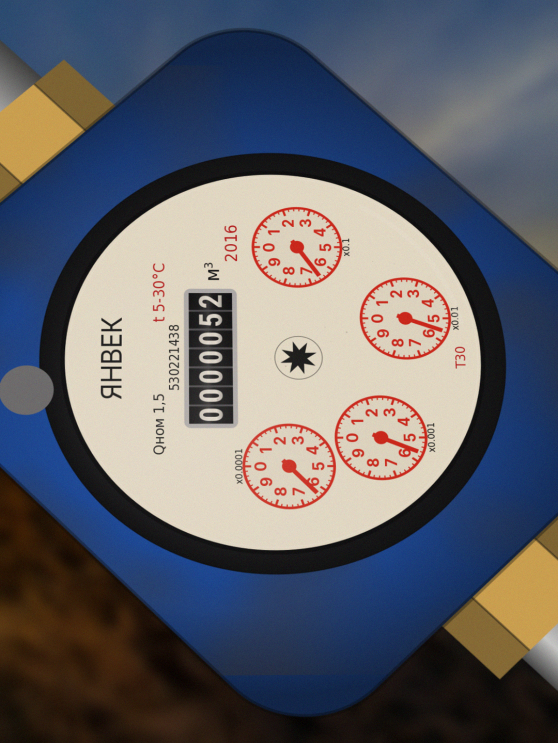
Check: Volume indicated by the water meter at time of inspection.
52.6556 m³
